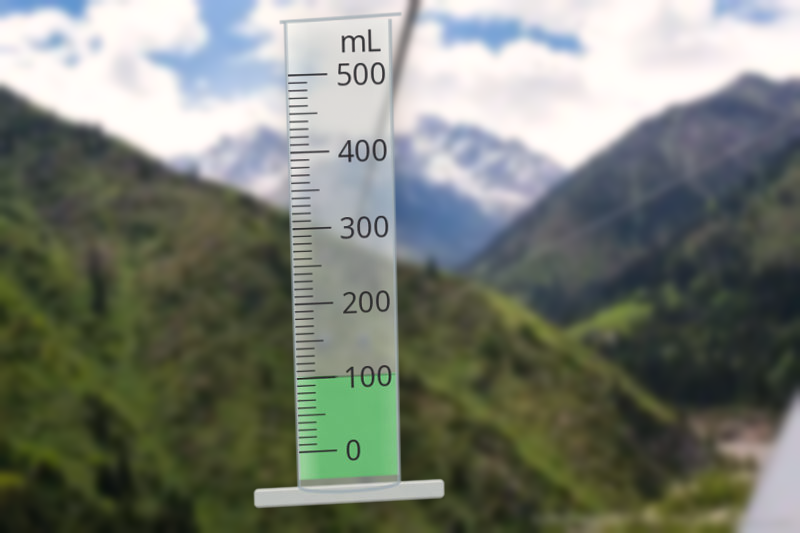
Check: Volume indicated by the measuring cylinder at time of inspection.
100 mL
